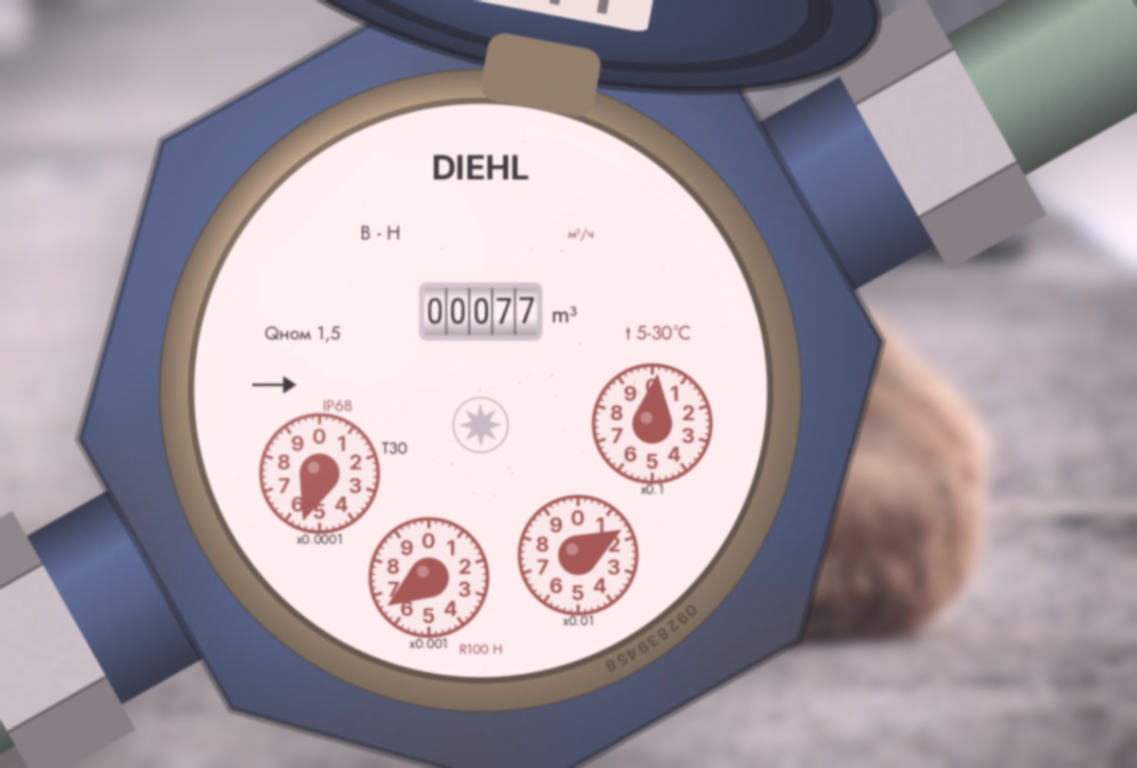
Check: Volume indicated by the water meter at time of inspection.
77.0165 m³
